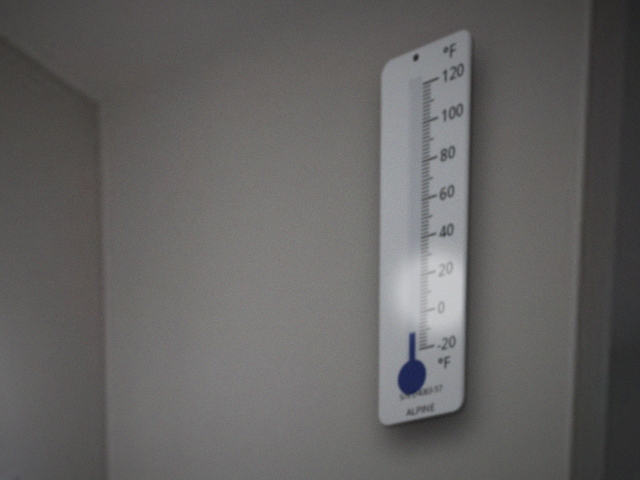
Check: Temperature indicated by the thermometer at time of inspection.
-10 °F
